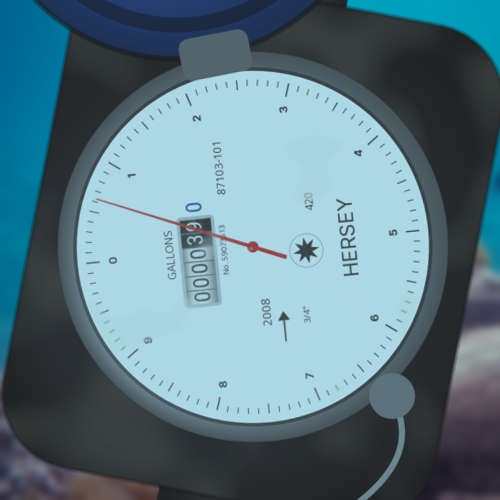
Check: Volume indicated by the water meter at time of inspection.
390.6 gal
